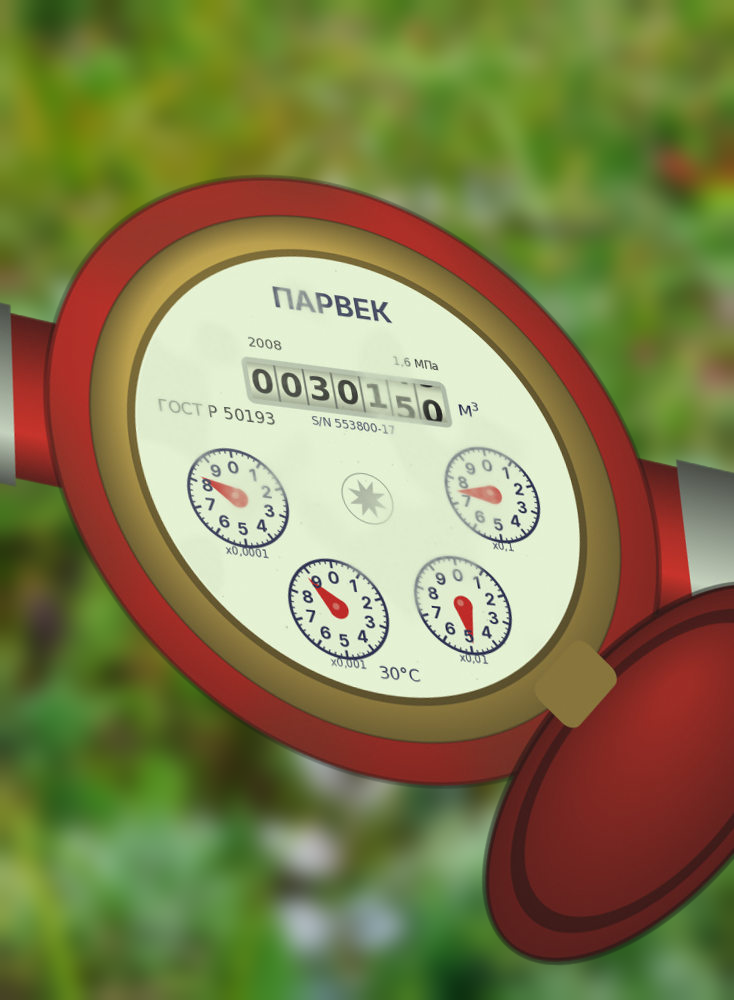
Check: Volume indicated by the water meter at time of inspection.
30149.7488 m³
